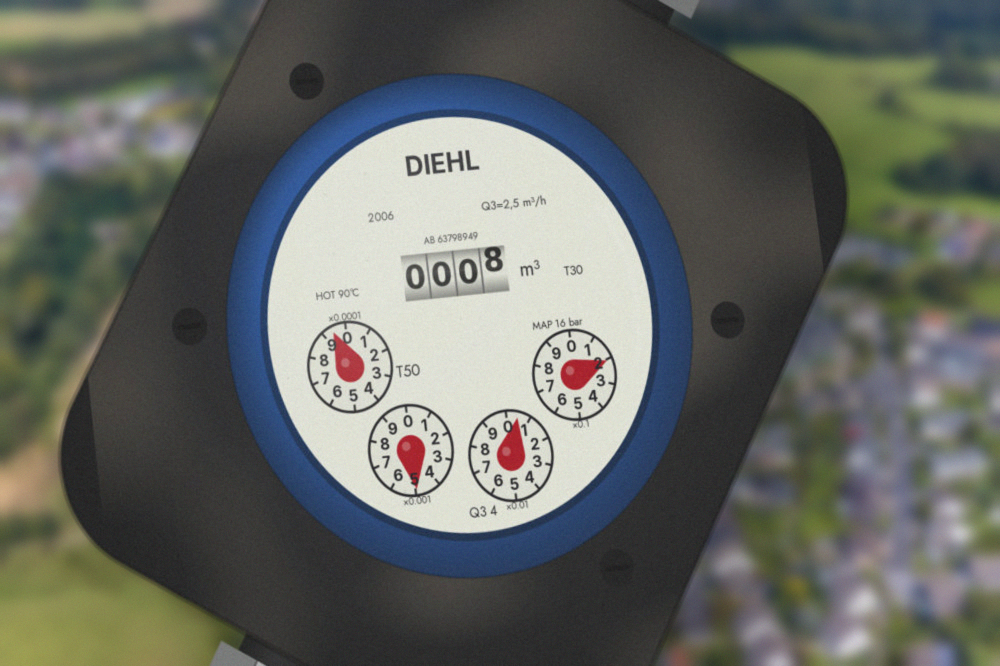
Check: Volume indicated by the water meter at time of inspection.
8.2049 m³
